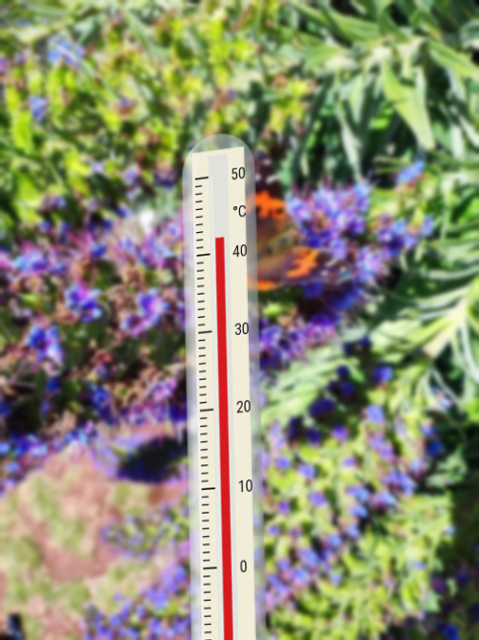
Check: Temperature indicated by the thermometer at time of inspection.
42 °C
